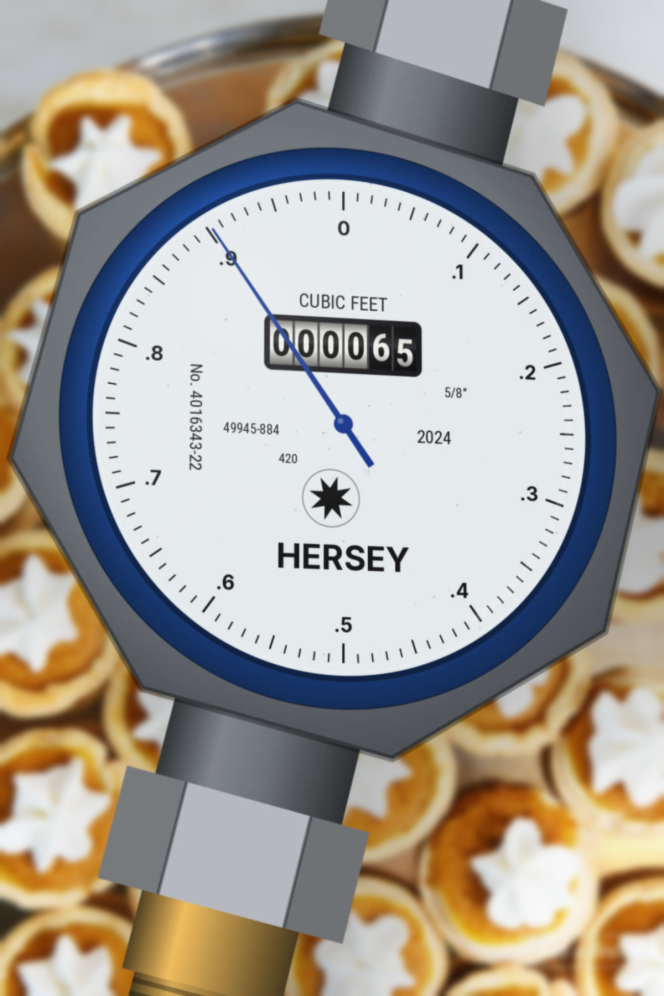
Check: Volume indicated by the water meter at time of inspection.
64.90 ft³
